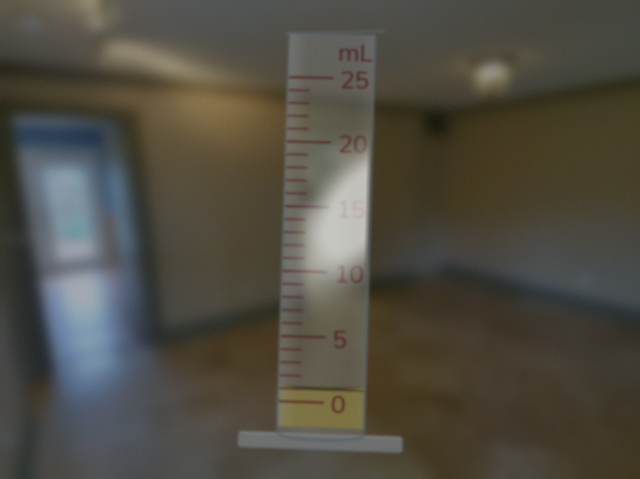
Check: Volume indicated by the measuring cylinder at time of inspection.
1 mL
